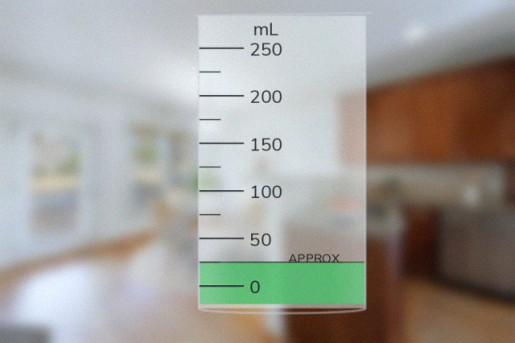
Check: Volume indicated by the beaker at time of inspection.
25 mL
